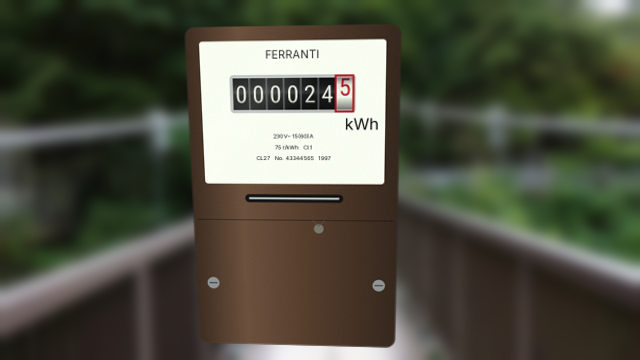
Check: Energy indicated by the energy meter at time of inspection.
24.5 kWh
